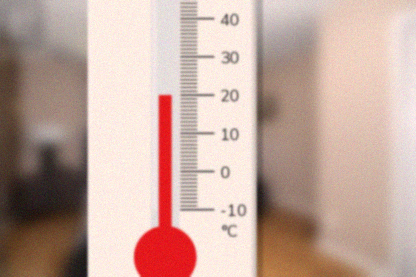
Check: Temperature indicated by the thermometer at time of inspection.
20 °C
